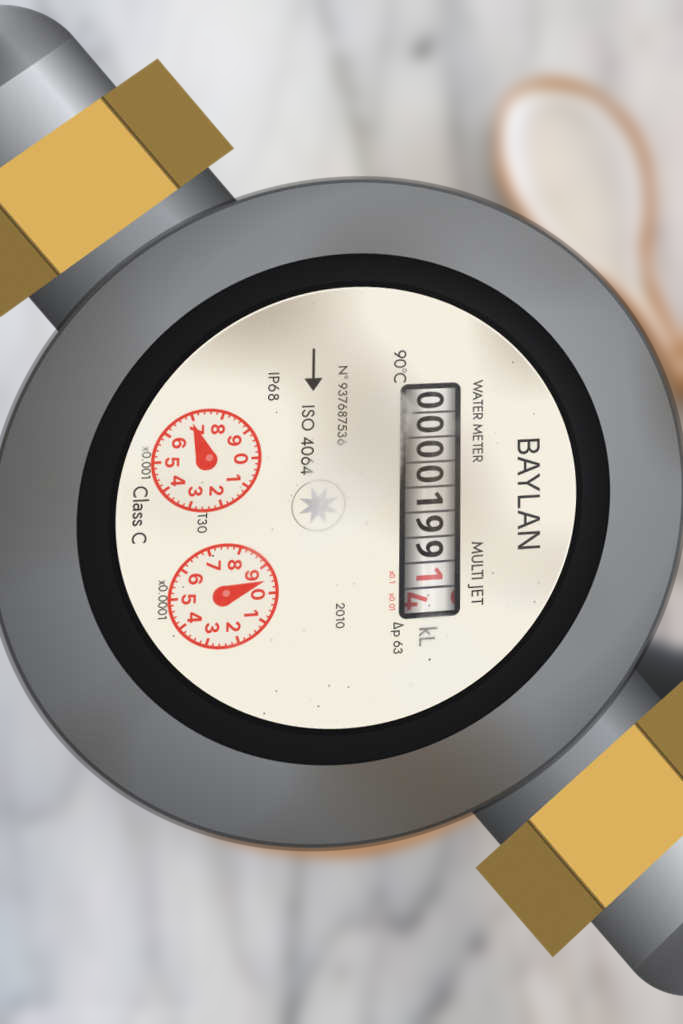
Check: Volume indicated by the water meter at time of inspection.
199.1369 kL
